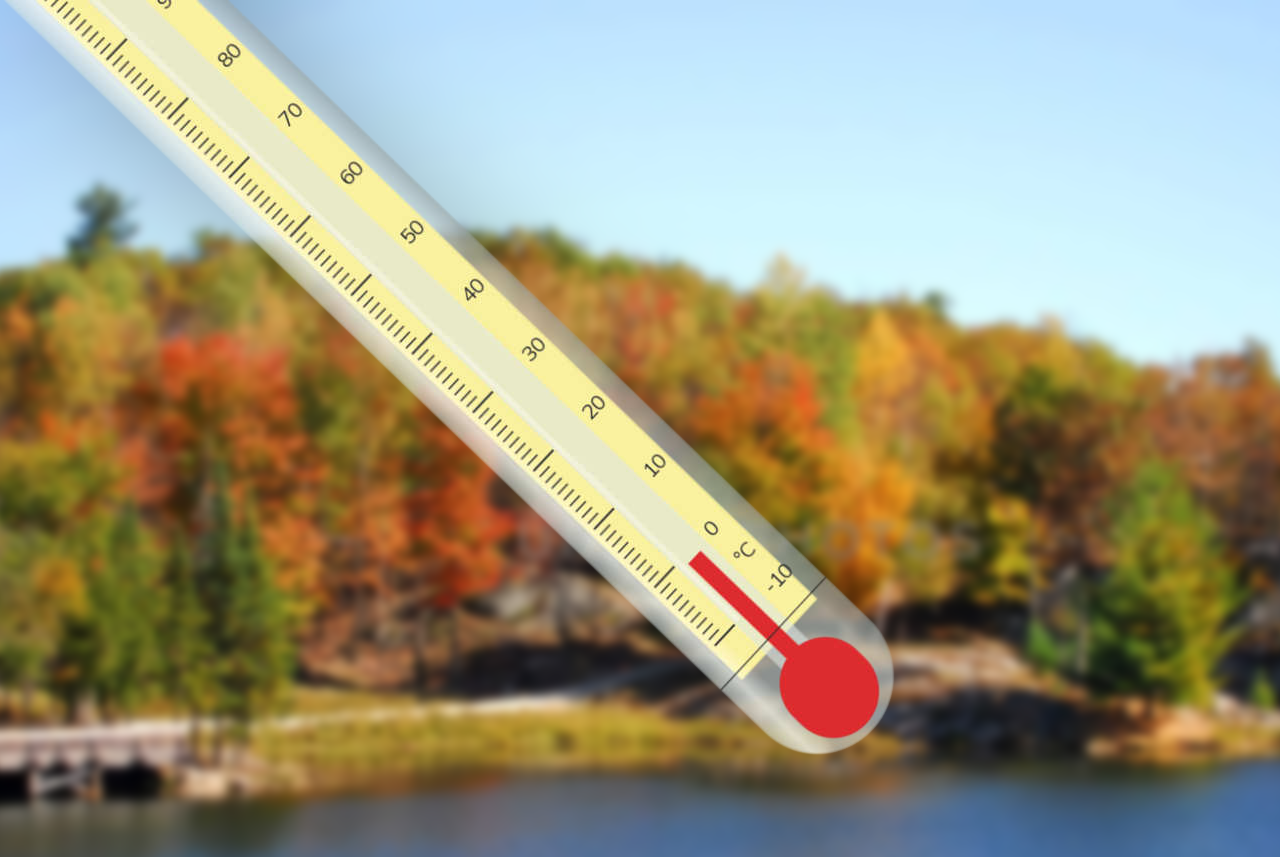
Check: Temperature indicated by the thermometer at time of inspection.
-1 °C
